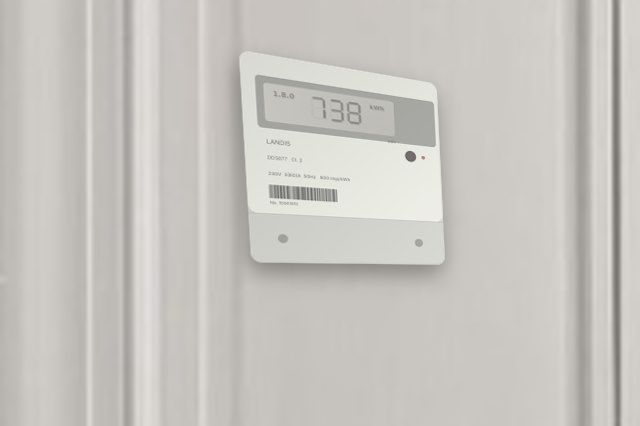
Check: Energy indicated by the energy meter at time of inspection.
738 kWh
